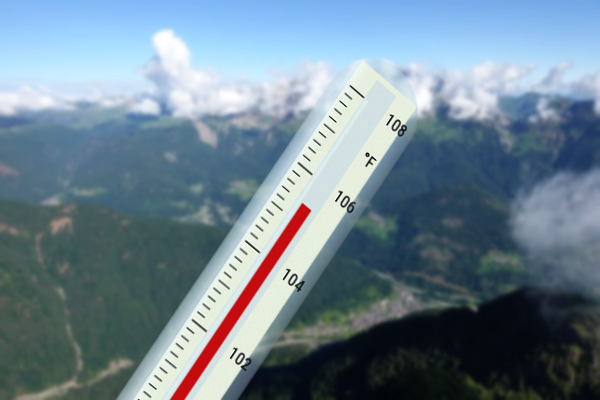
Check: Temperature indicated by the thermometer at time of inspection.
105.4 °F
